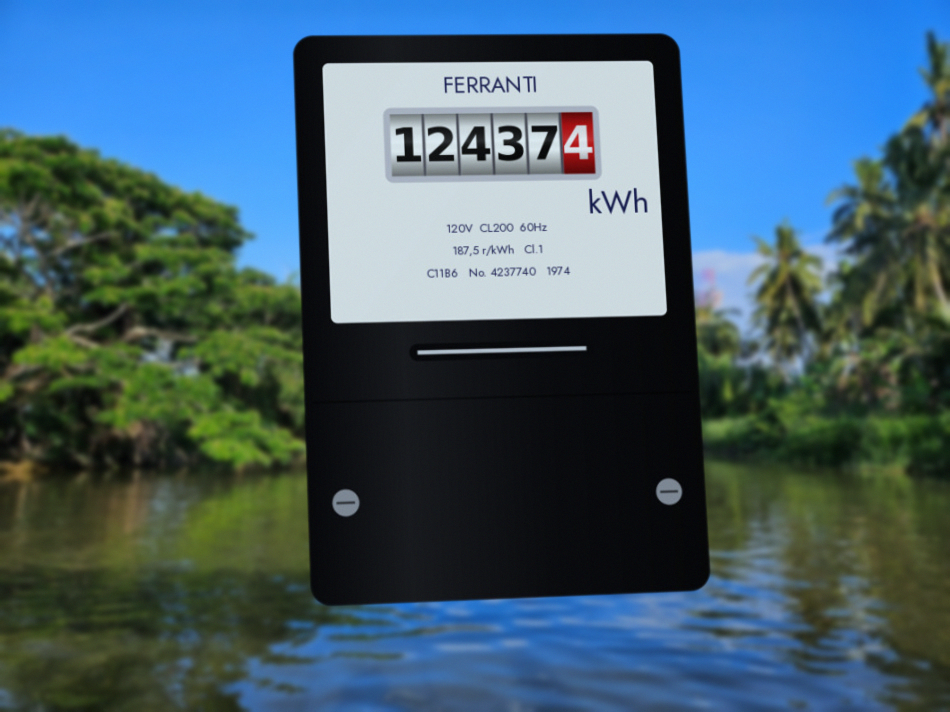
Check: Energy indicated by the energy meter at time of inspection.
12437.4 kWh
